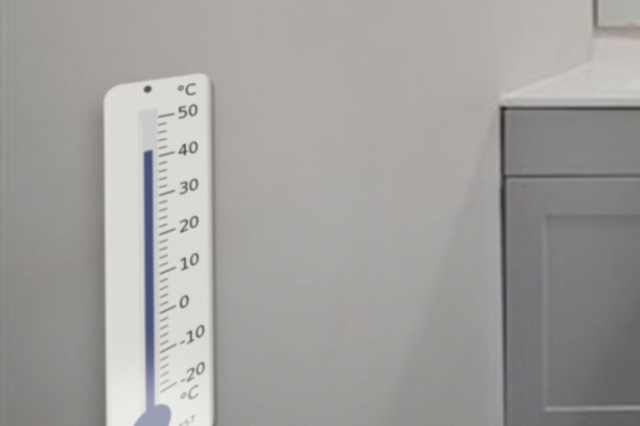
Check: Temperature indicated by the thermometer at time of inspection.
42 °C
